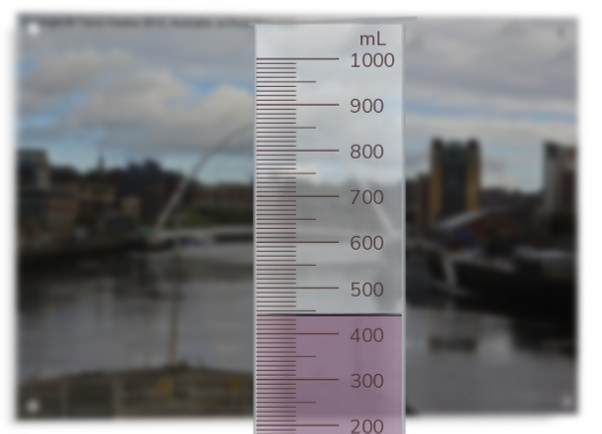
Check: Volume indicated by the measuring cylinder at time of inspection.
440 mL
